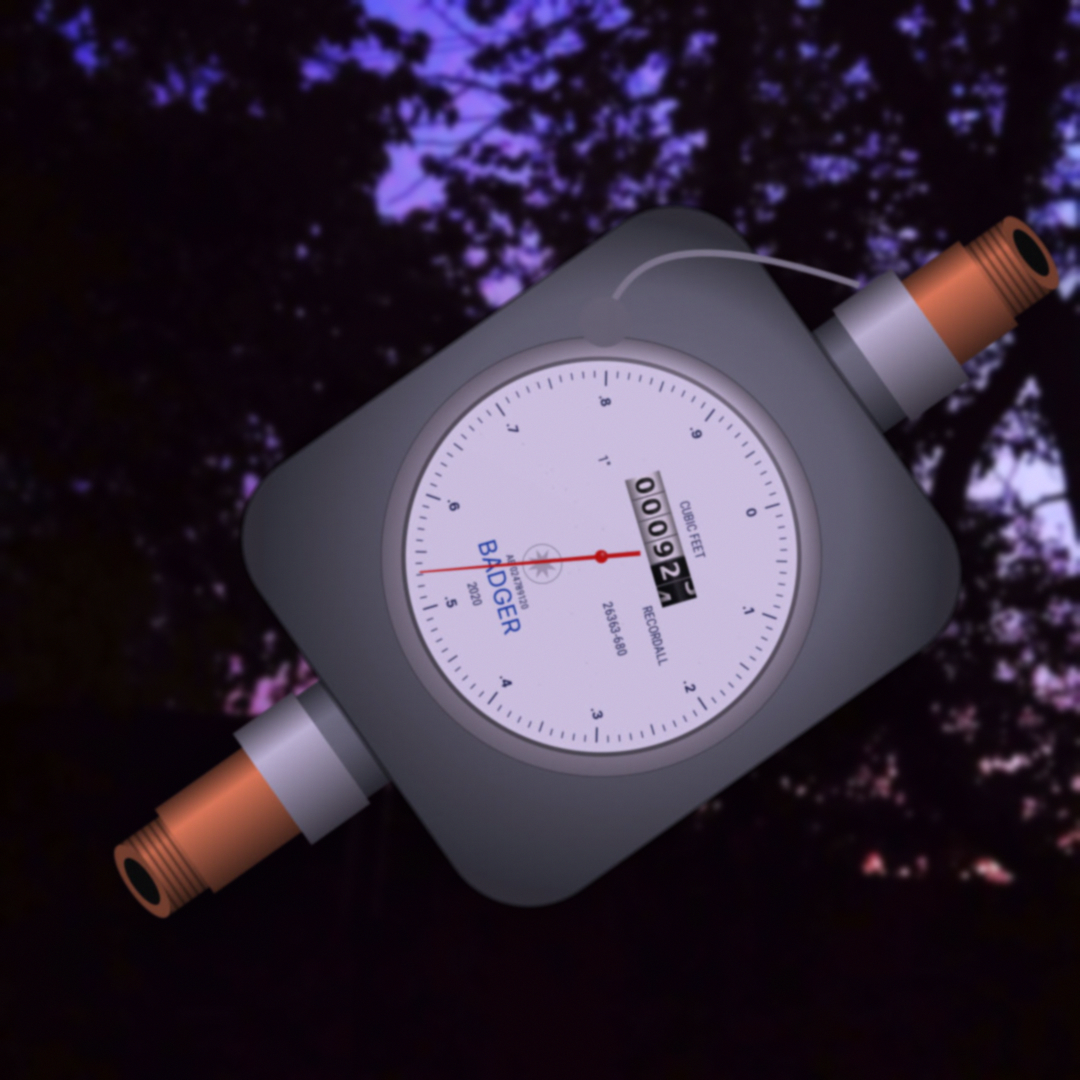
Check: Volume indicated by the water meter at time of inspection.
923.53 ft³
